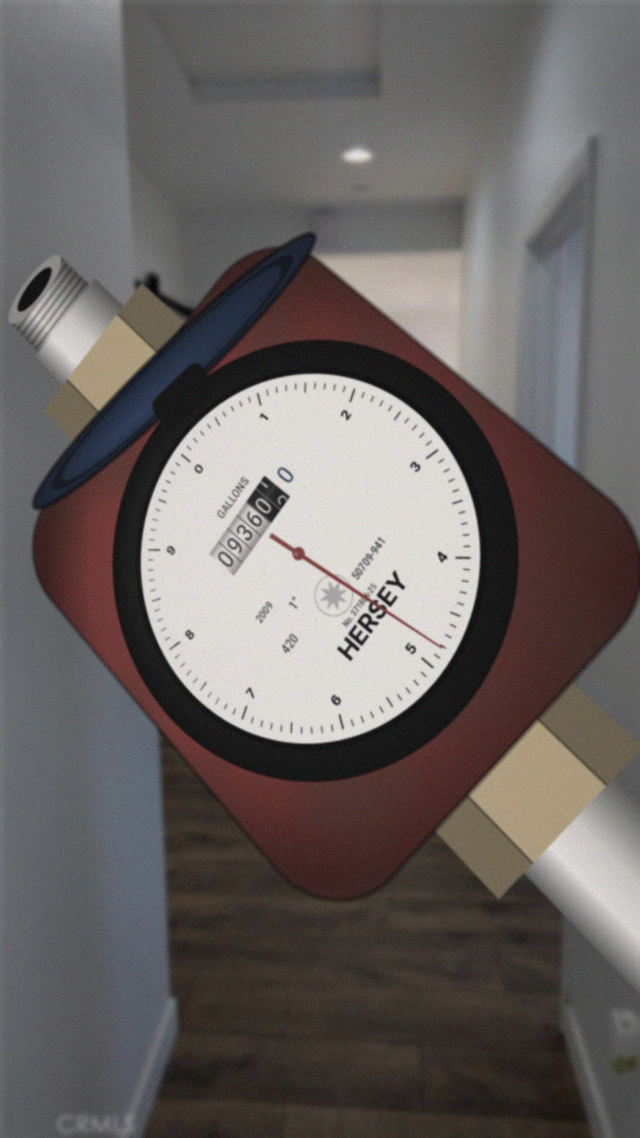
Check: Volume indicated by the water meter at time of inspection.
936014.8 gal
